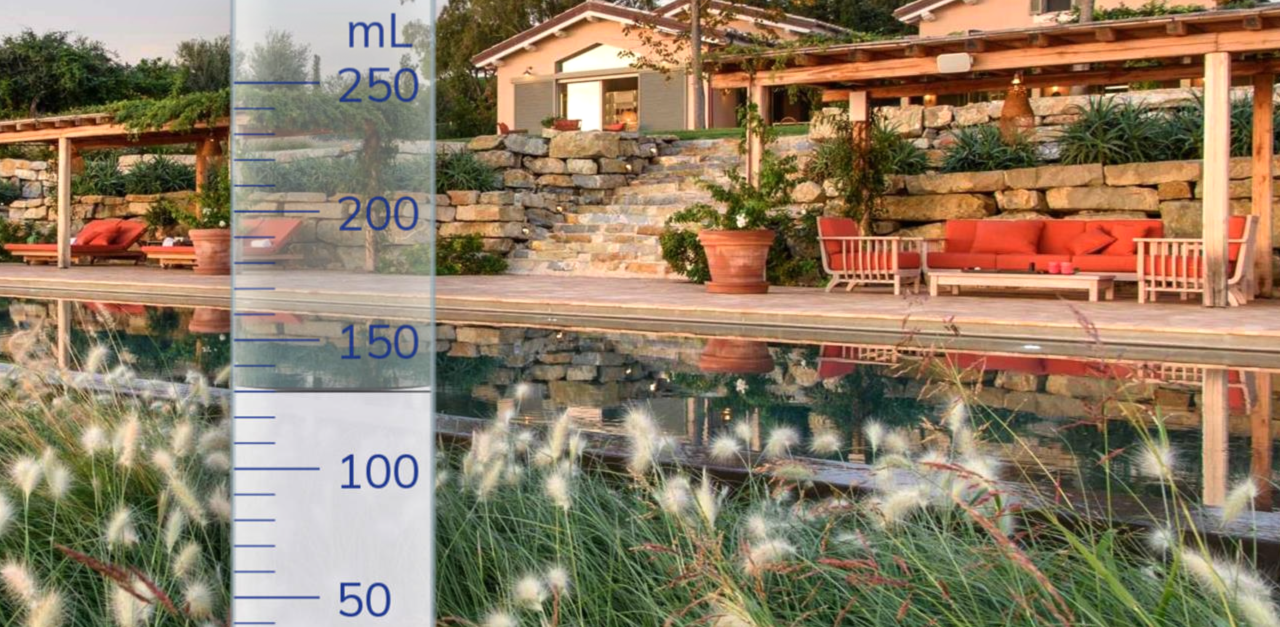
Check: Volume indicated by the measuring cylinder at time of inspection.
130 mL
